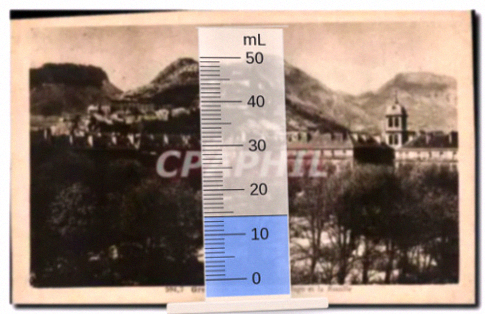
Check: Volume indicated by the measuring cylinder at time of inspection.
14 mL
